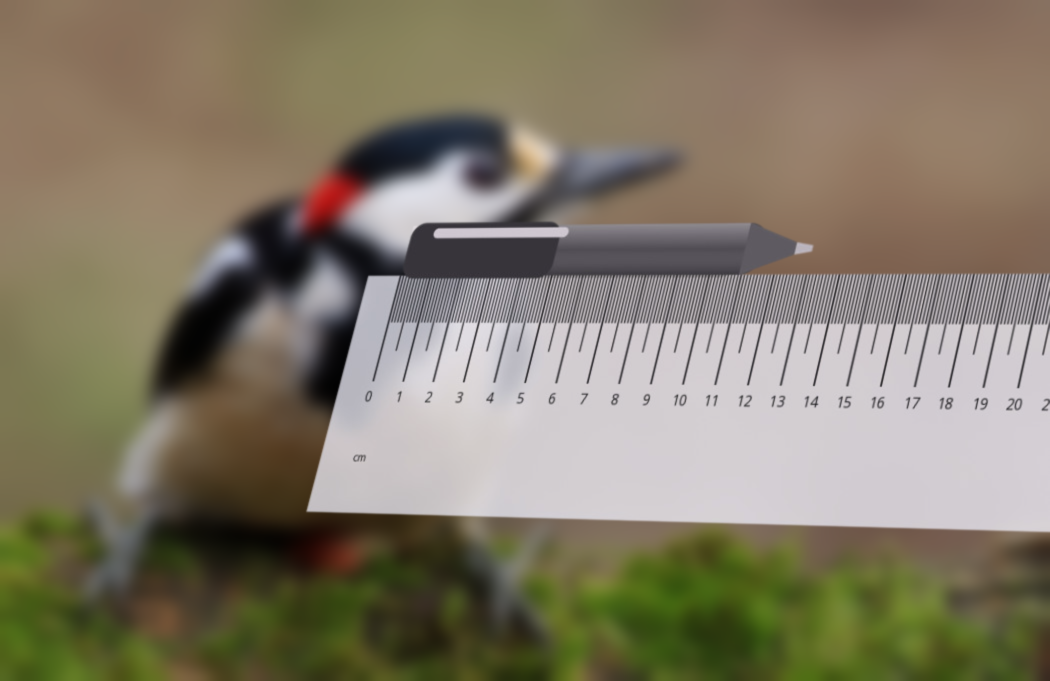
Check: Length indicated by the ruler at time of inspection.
13 cm
